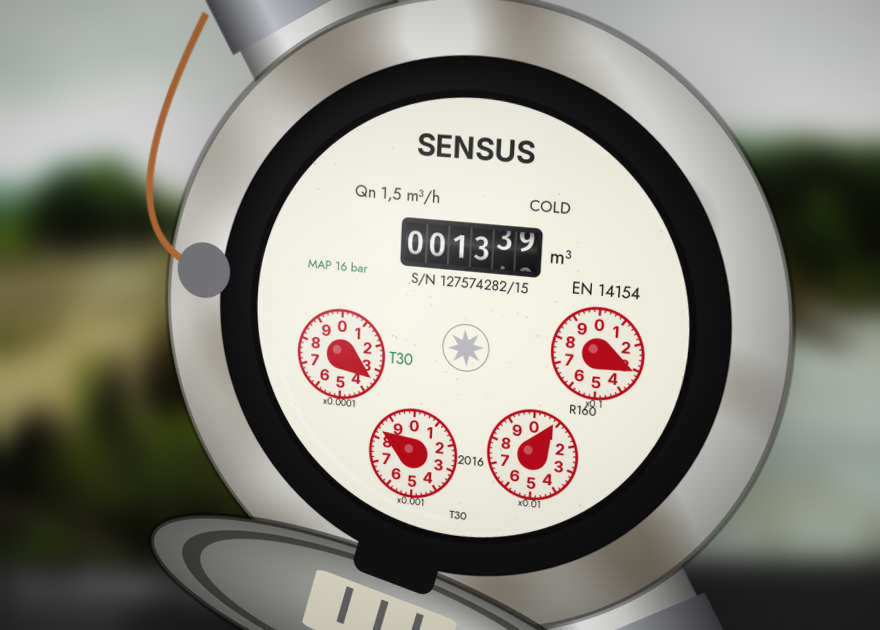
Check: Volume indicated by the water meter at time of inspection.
1339.3083 m³
